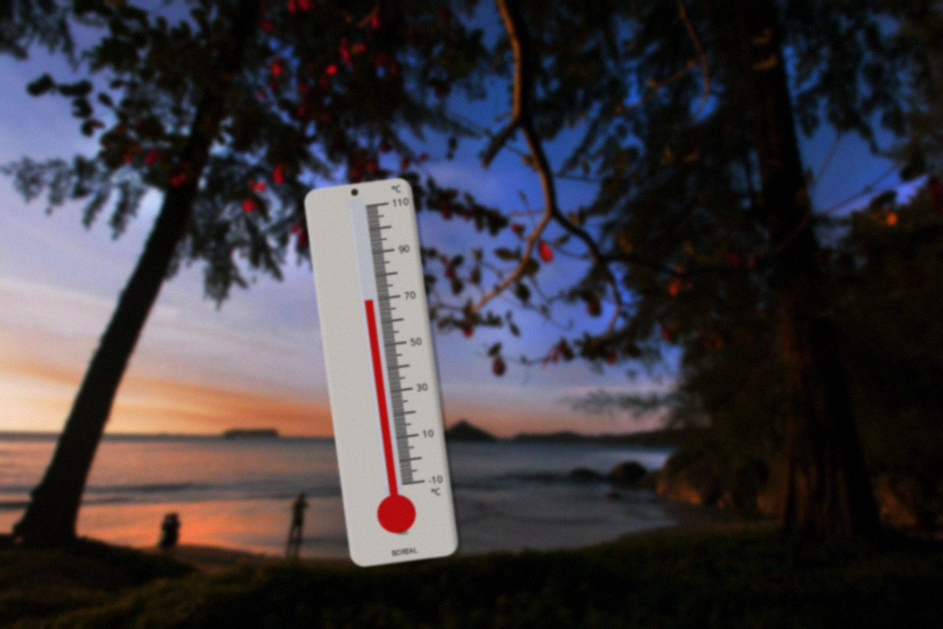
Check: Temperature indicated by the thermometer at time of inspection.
70 °C
